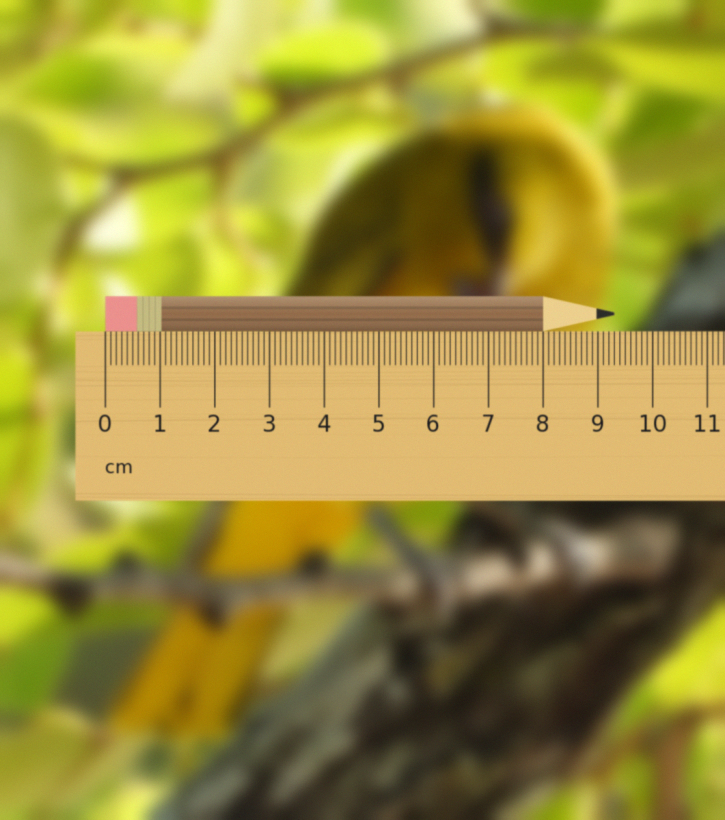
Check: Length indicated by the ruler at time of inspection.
9.3 cm
